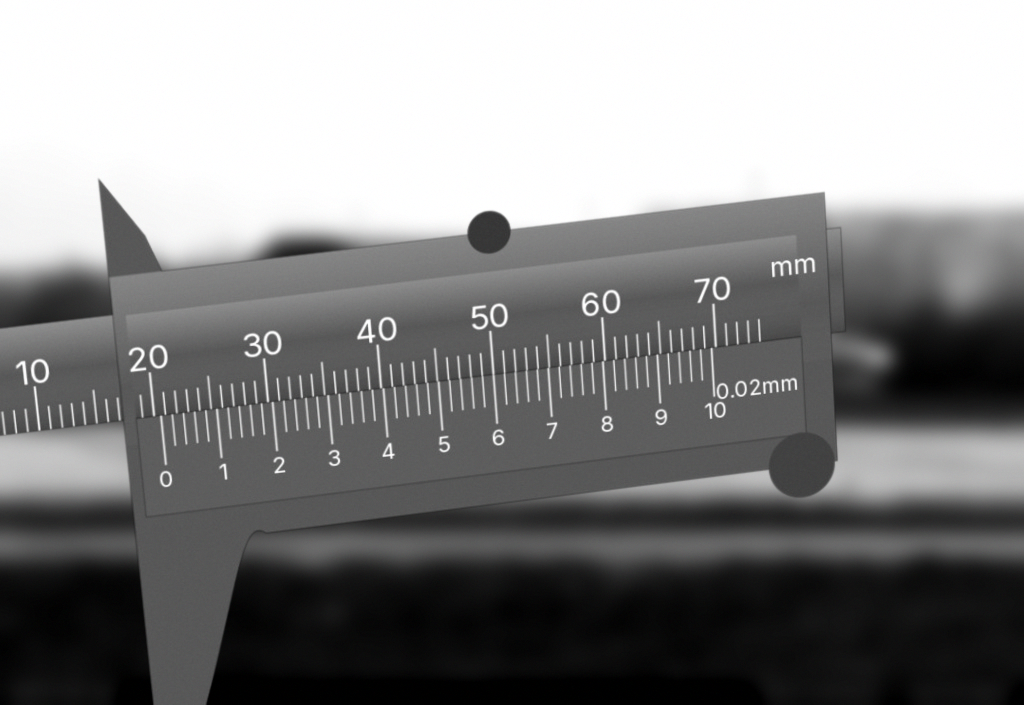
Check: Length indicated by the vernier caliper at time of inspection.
20.6 mm
